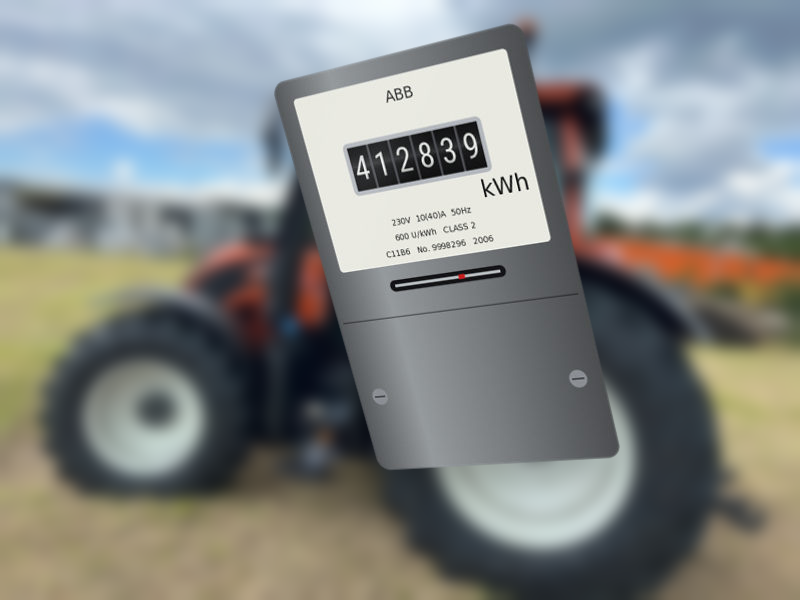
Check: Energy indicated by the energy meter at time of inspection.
412839 kWh
